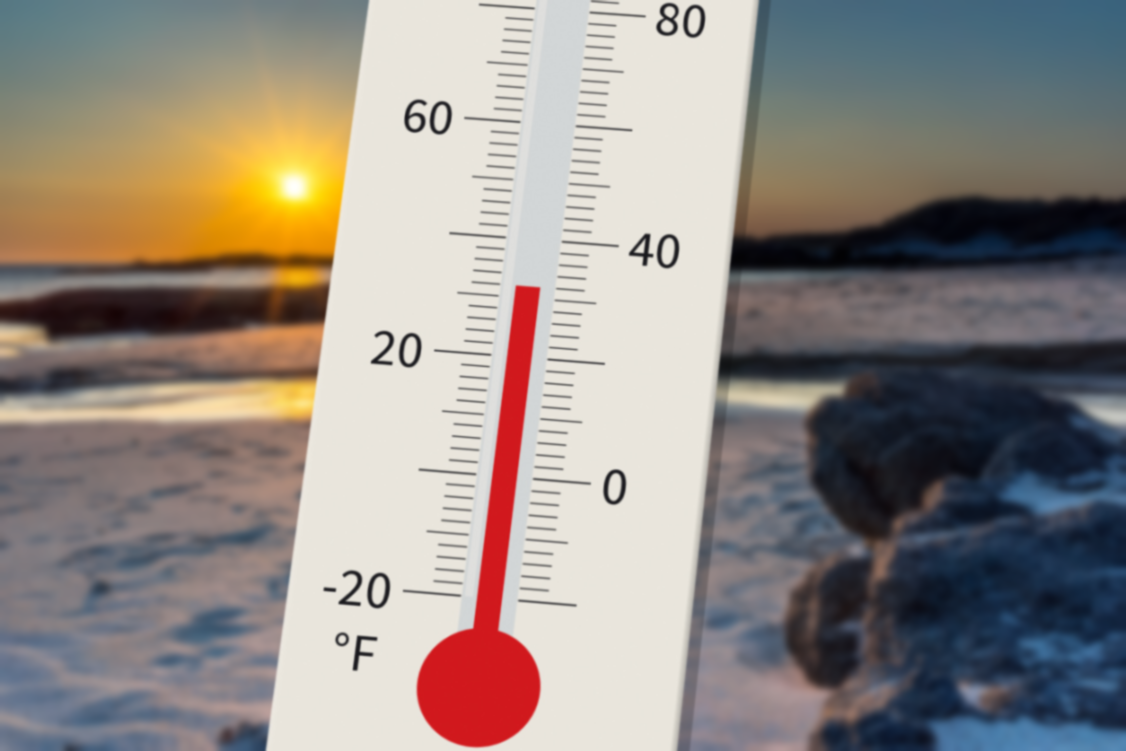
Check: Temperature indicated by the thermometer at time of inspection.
32 °F
